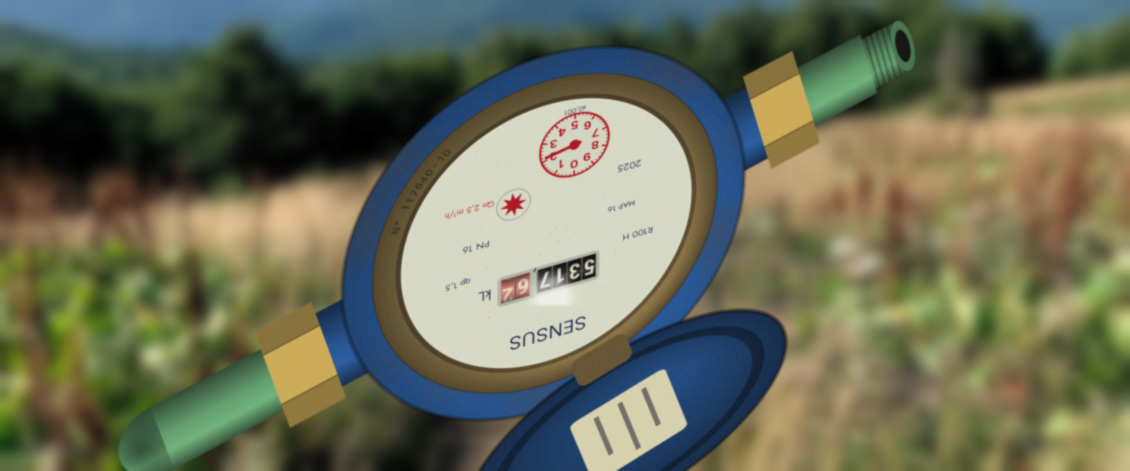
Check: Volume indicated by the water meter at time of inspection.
5317.622 kL
